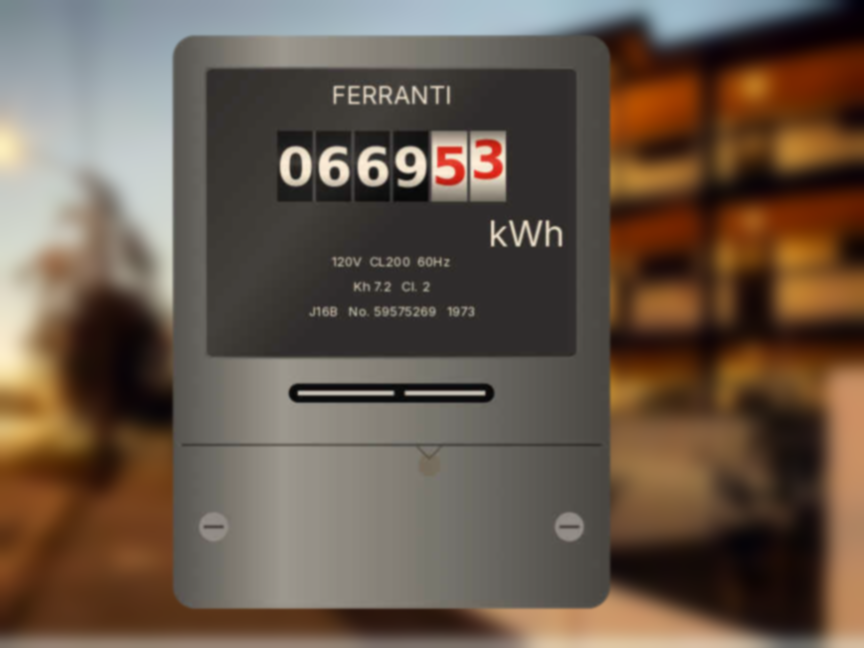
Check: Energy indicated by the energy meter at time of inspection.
669.53 kWh
